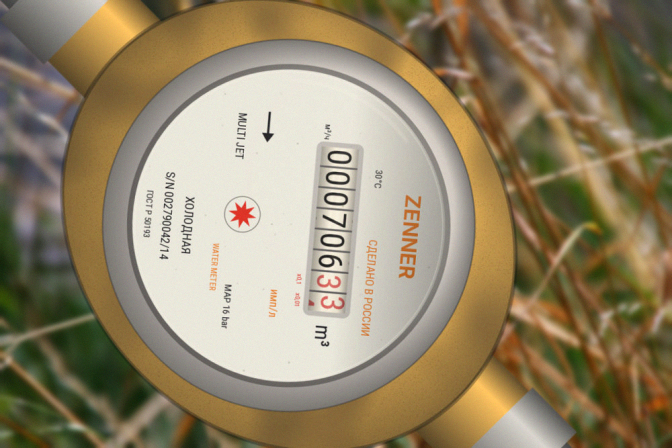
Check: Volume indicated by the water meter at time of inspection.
706.33 m³
